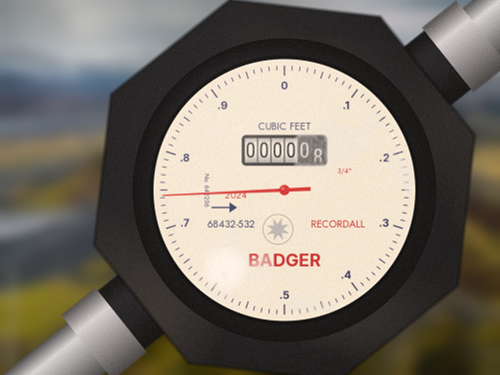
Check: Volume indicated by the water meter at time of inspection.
7.74 ft³
